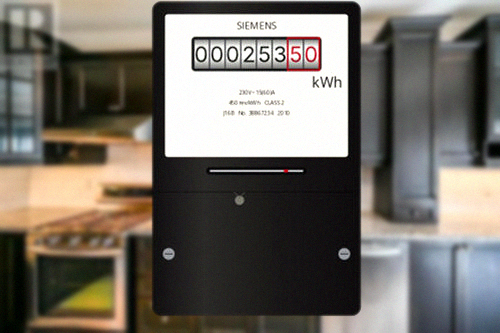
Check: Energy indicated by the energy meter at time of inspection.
253.50 kWh
